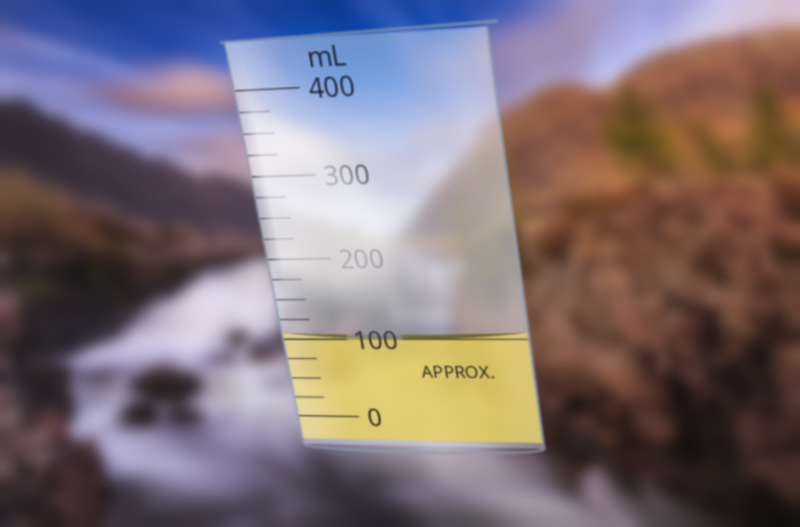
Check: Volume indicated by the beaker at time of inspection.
100 mL
